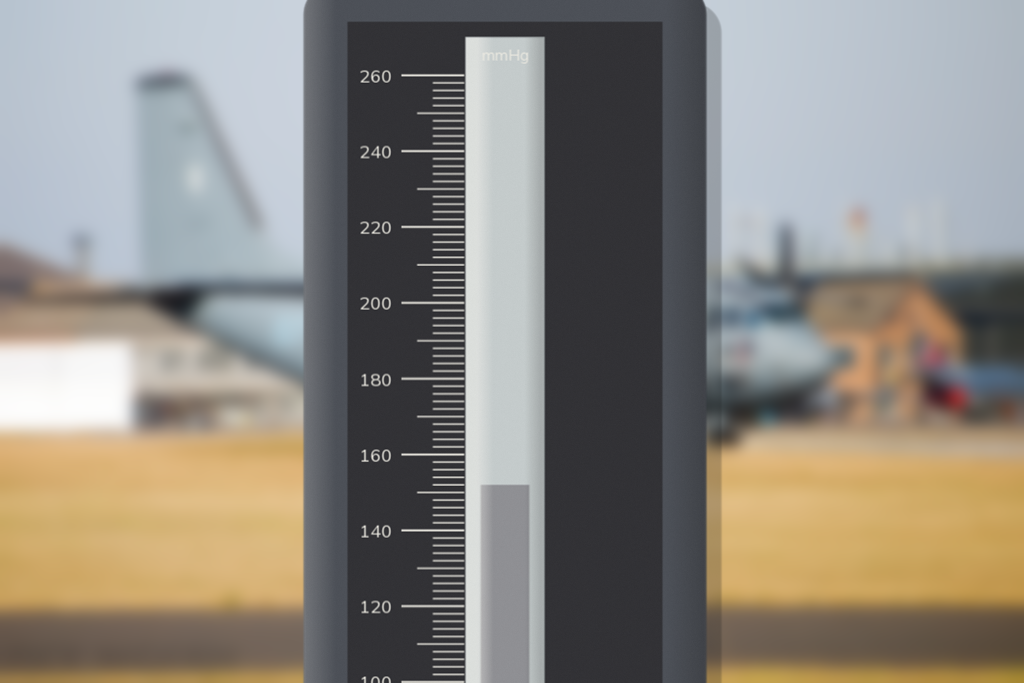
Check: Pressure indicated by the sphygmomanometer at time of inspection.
152 mmHg
